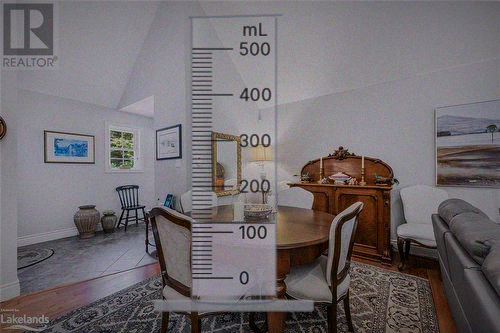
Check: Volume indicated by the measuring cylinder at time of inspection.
120 mL
